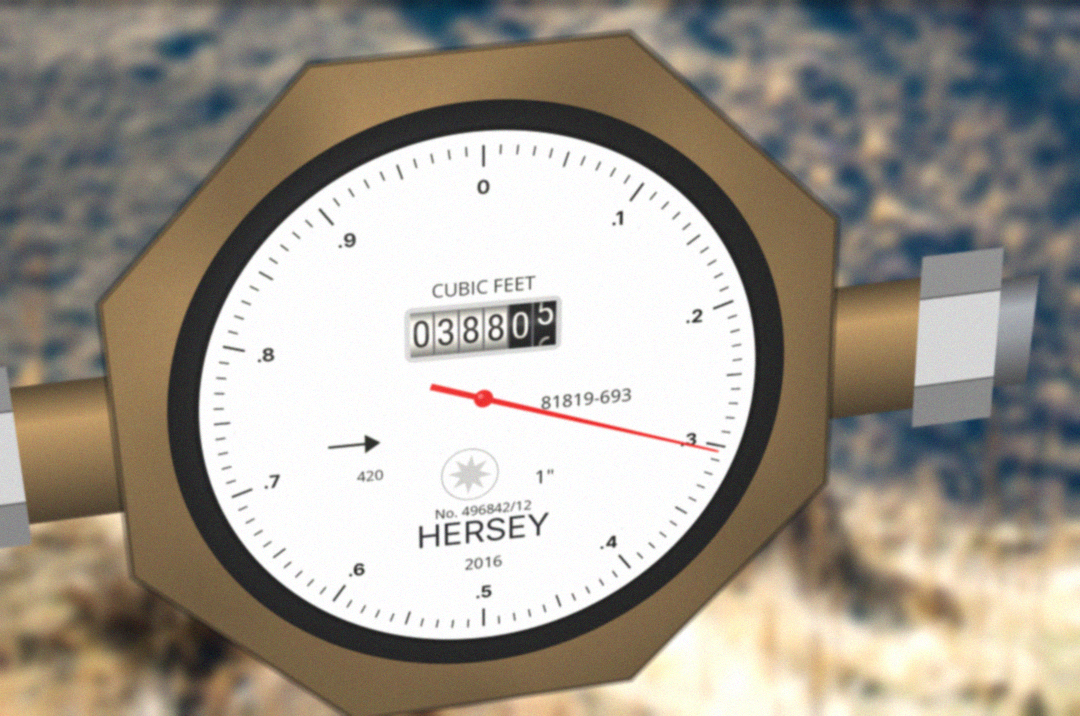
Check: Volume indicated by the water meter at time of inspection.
38805.30 ft³
